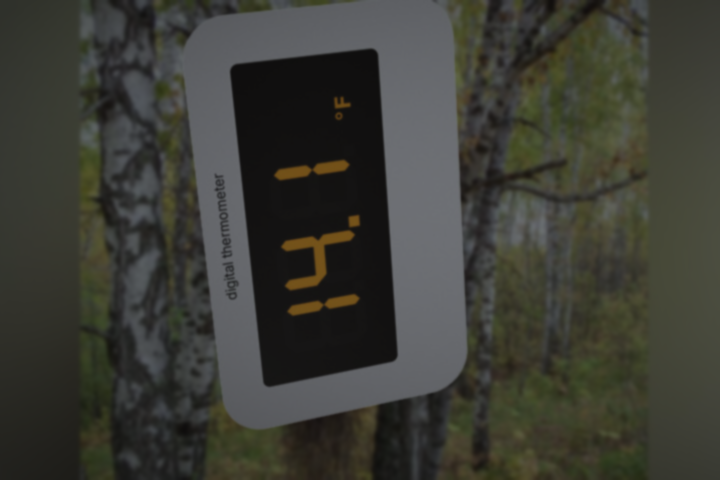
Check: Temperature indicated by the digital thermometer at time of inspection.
14.1 °F
